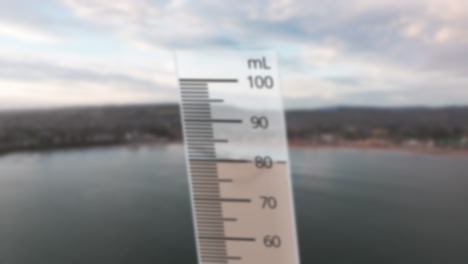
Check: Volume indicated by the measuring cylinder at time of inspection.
80 mL
